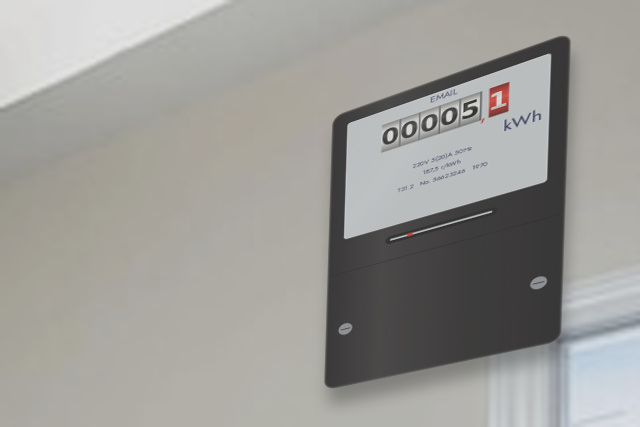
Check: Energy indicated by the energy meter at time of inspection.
5.1 kWh
